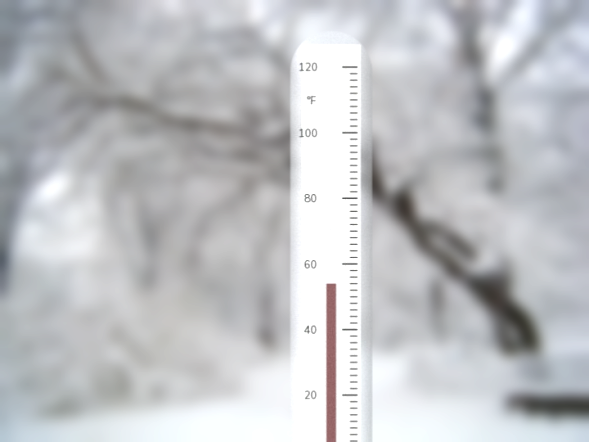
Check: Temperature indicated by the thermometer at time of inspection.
54 °F
